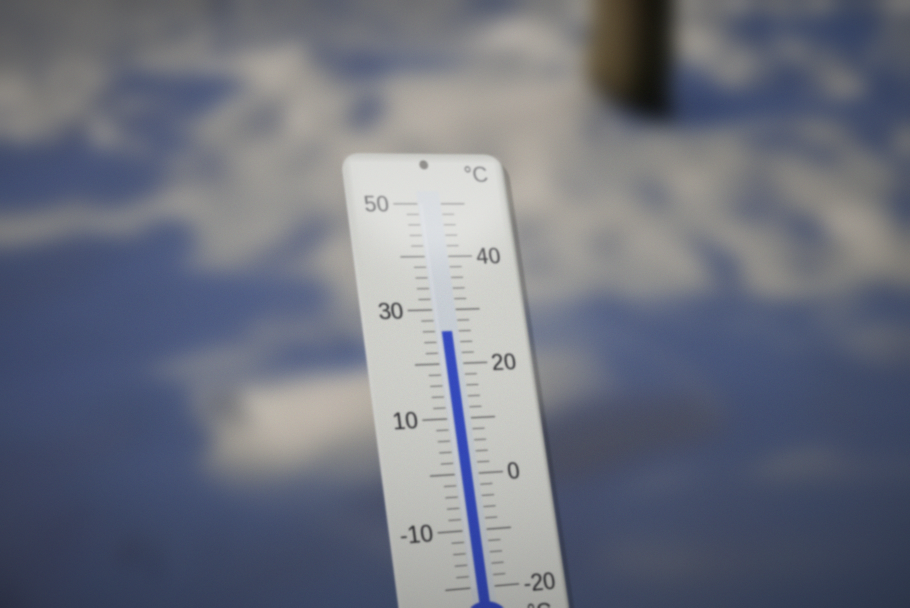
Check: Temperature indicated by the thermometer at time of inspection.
26 °C
